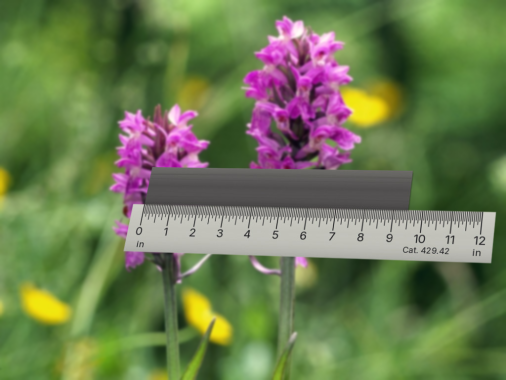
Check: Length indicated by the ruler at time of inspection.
9.5 in
